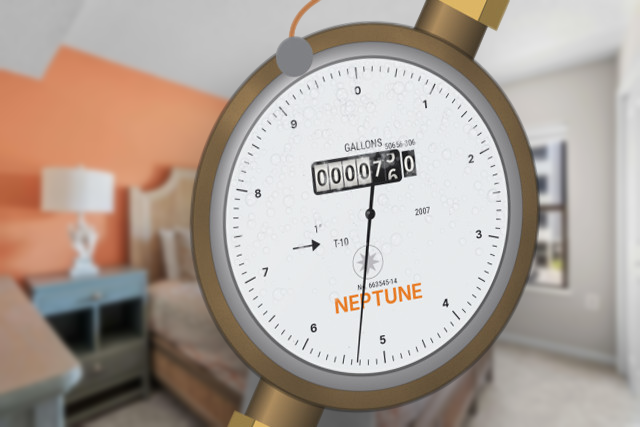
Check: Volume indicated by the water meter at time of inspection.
755.3 gal
